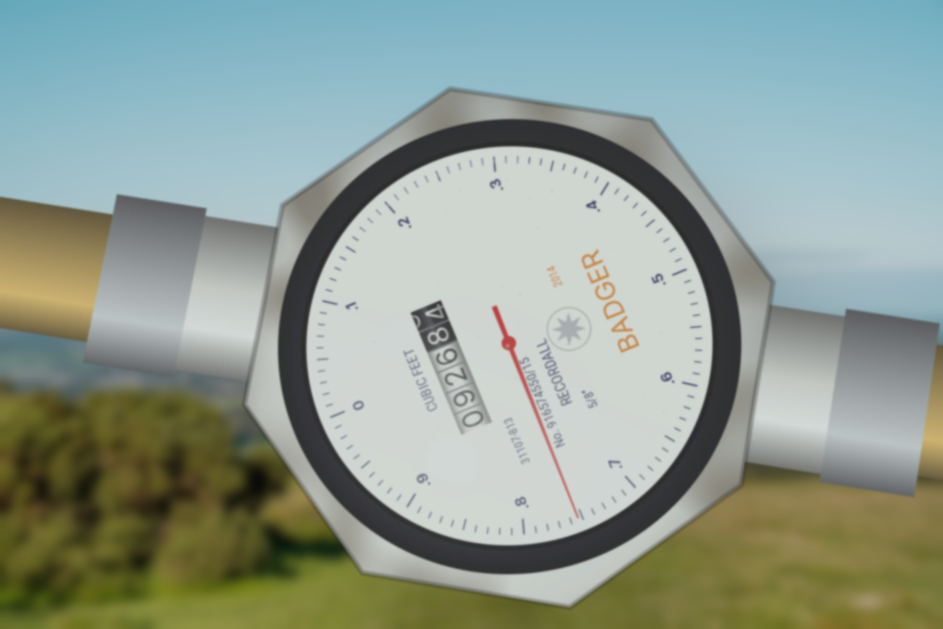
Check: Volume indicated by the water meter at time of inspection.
92683.75 ft³
